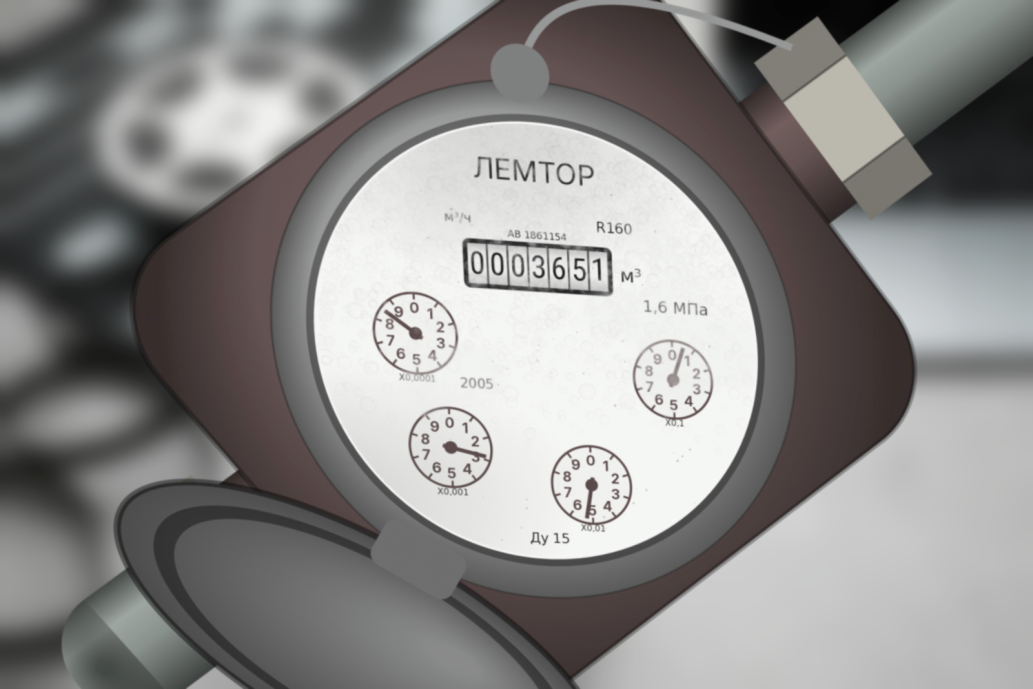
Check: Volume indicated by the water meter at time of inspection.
3651.0528 m³
